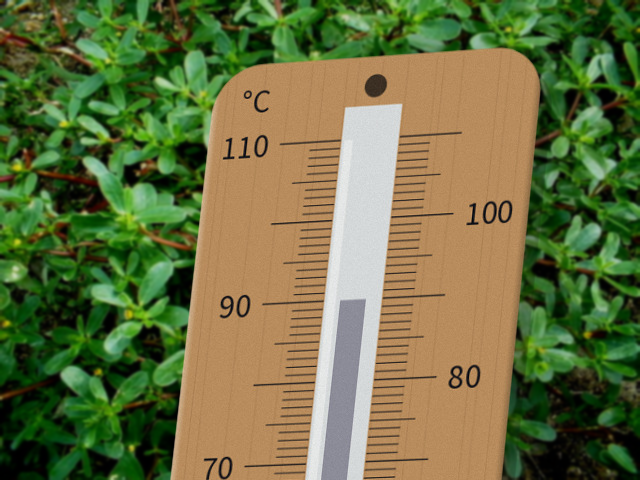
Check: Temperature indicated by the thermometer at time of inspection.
90 °C
